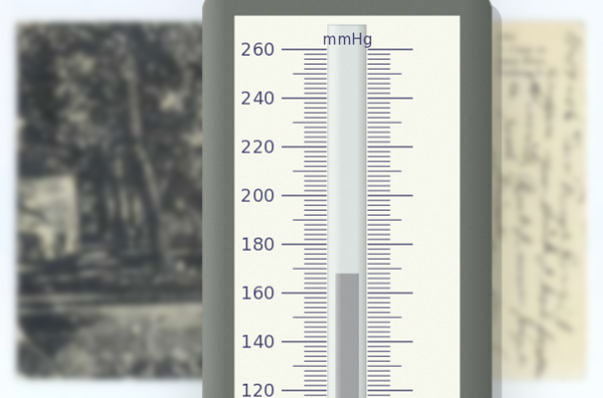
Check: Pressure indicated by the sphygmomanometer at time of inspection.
168 mmHg
